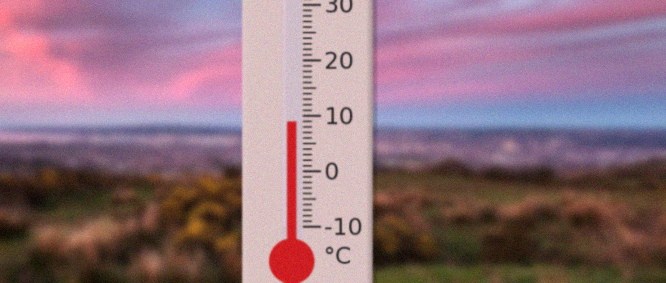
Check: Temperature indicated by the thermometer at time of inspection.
9 °C
